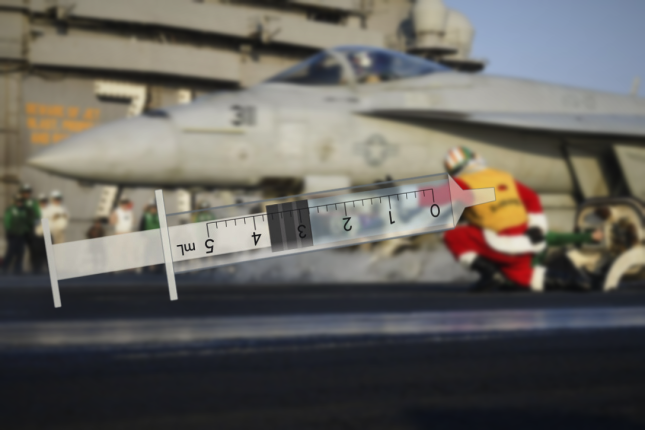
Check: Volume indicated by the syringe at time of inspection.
2.8 mL
